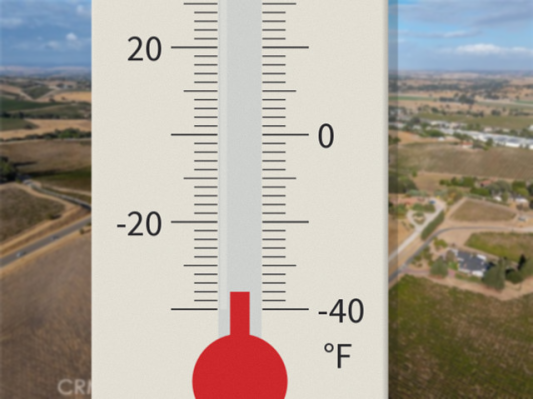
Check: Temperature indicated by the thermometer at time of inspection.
-36 °F
